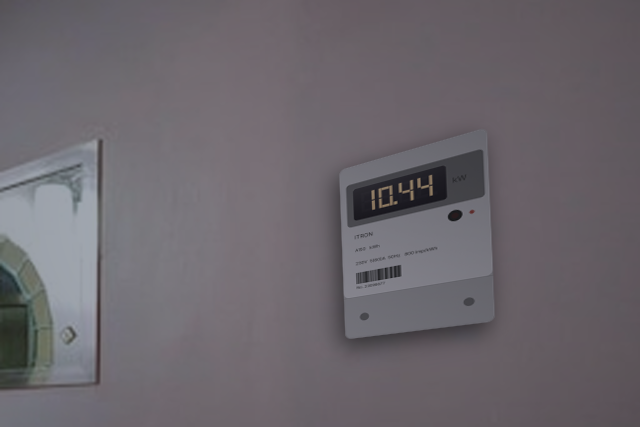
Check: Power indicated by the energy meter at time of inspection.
10.44 kW
